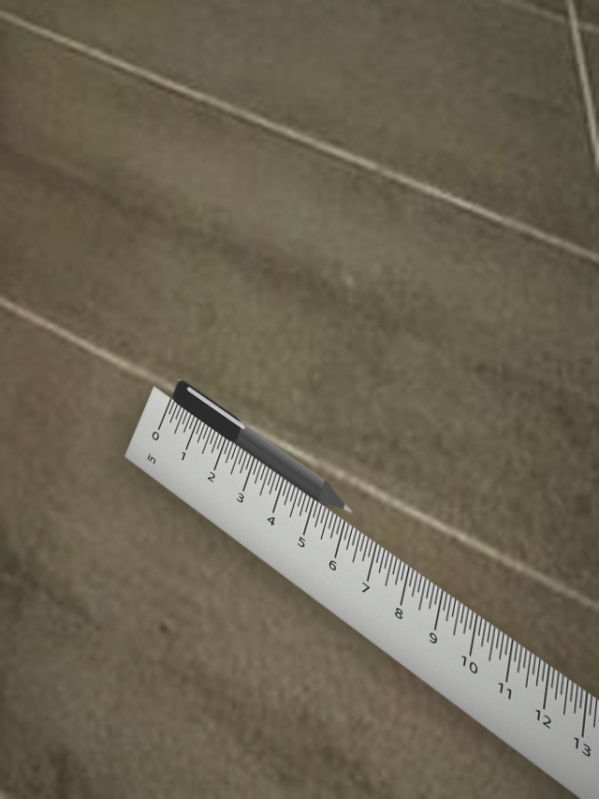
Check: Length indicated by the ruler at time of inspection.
6.125 in
